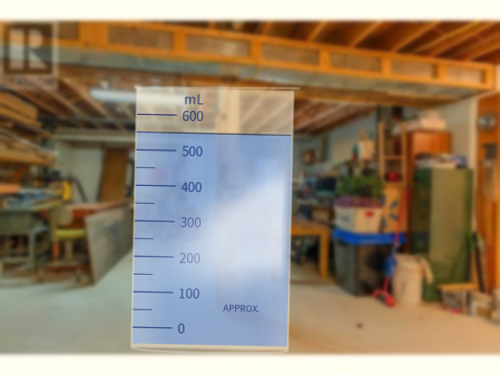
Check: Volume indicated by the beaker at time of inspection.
550 mL
